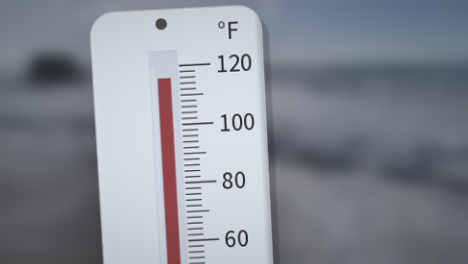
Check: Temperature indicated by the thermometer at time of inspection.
116 °F
